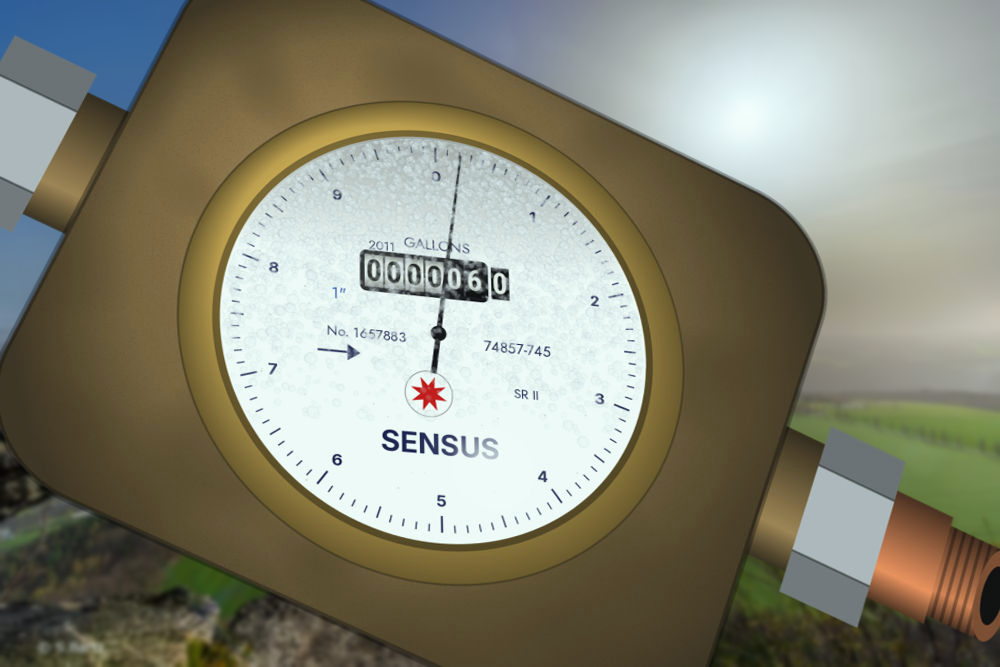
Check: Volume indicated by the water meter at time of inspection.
60.2 gal
